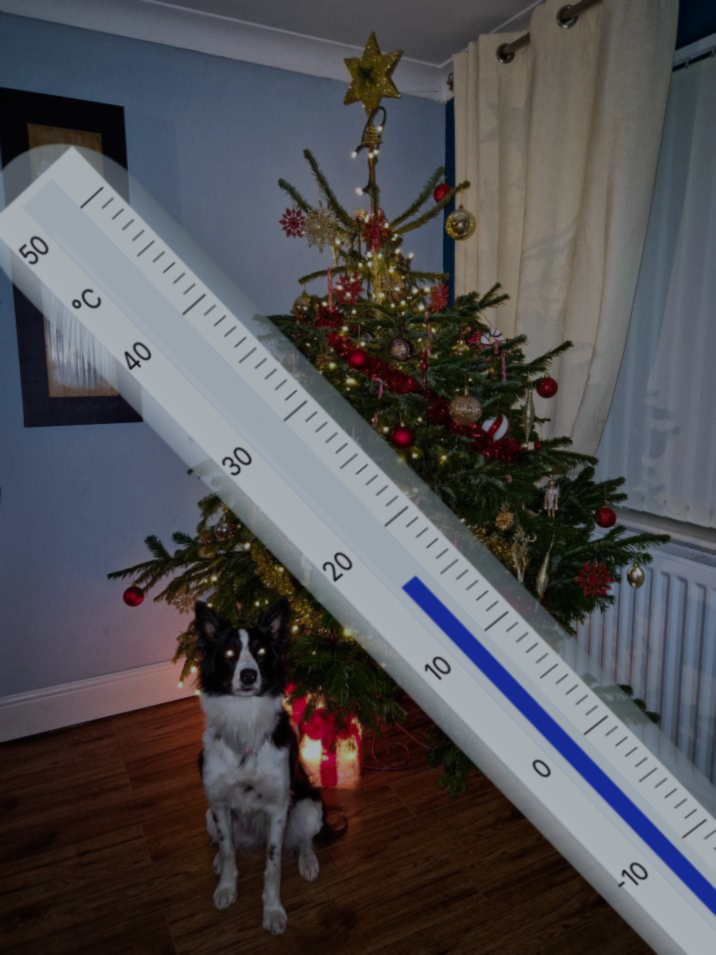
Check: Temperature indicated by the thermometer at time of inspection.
16 °C
